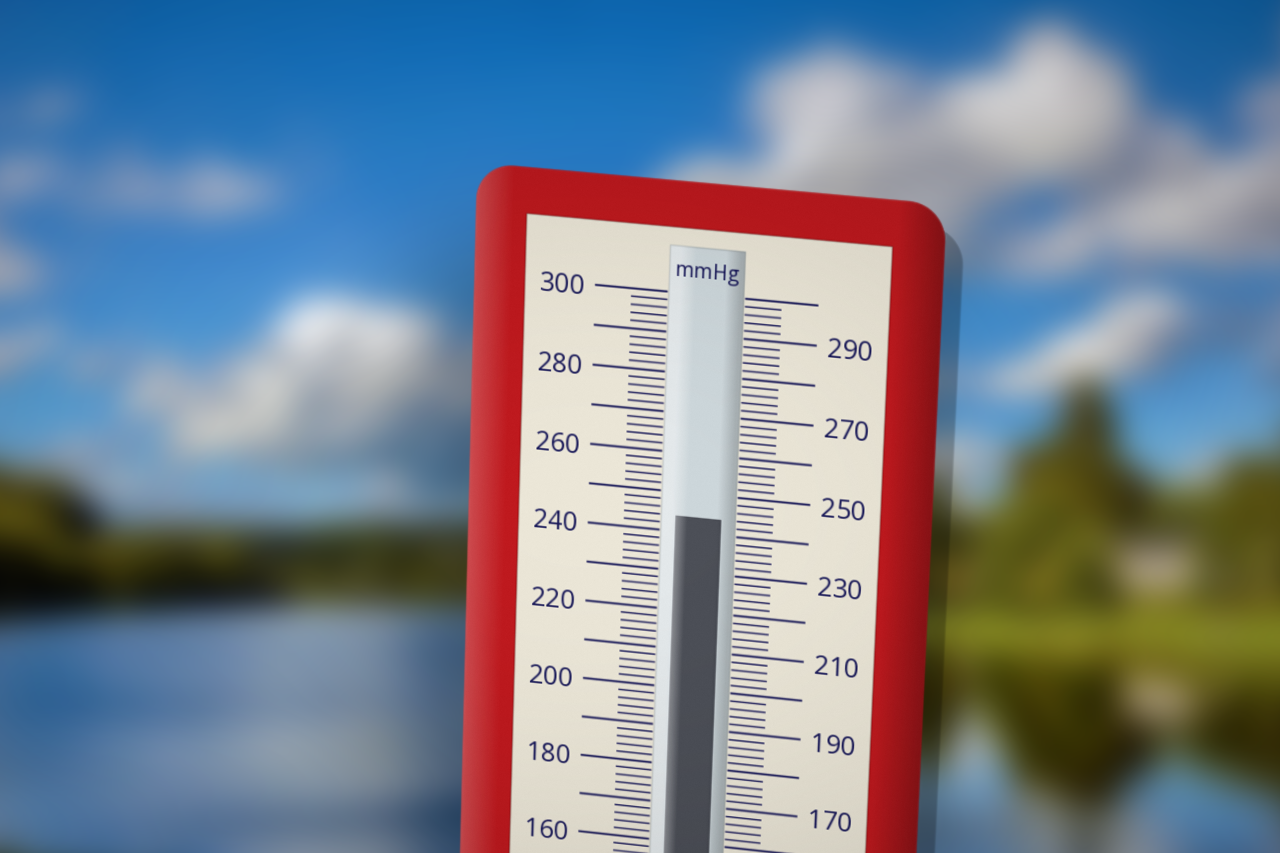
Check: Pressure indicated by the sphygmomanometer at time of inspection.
244 mmHg
